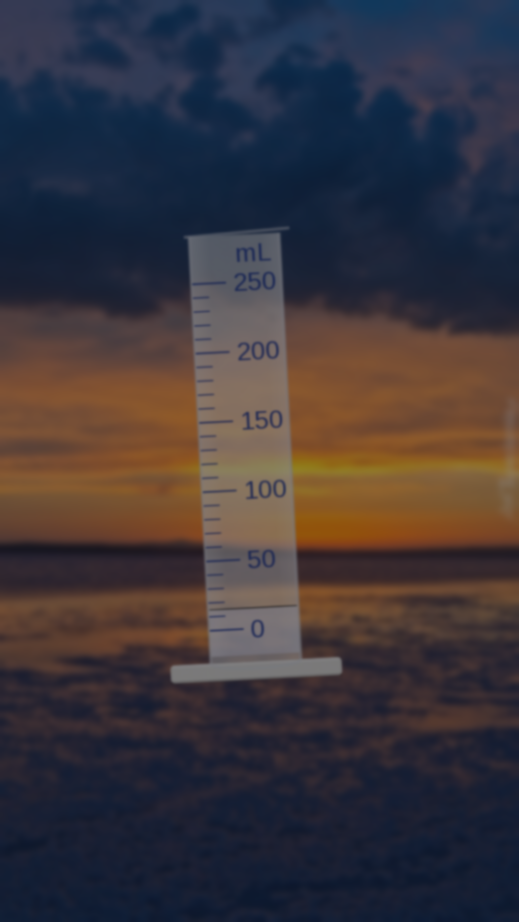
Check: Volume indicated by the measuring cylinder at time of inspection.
15 mL
